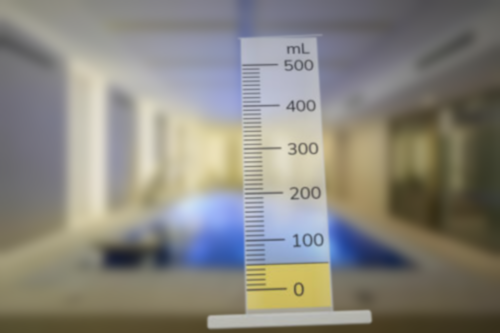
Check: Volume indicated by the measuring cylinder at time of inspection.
50 mL
